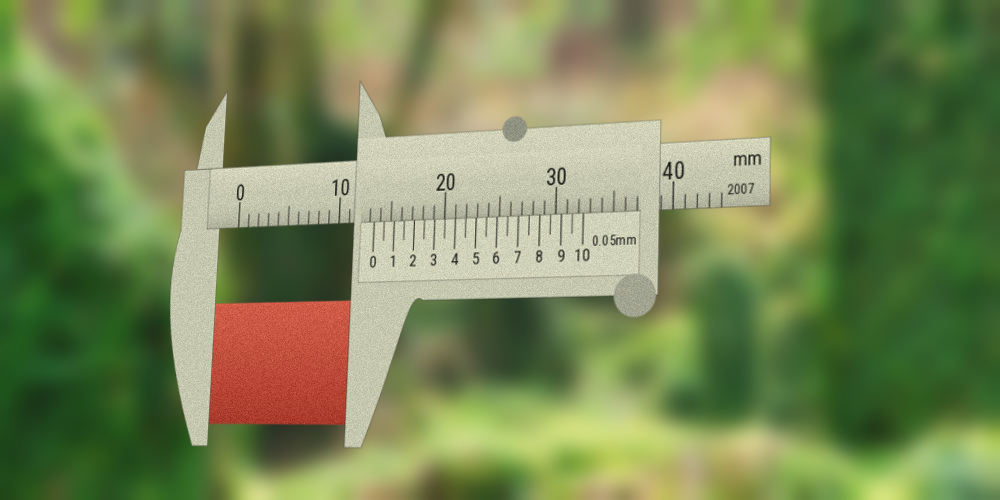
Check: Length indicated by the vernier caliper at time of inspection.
13.4 mm
